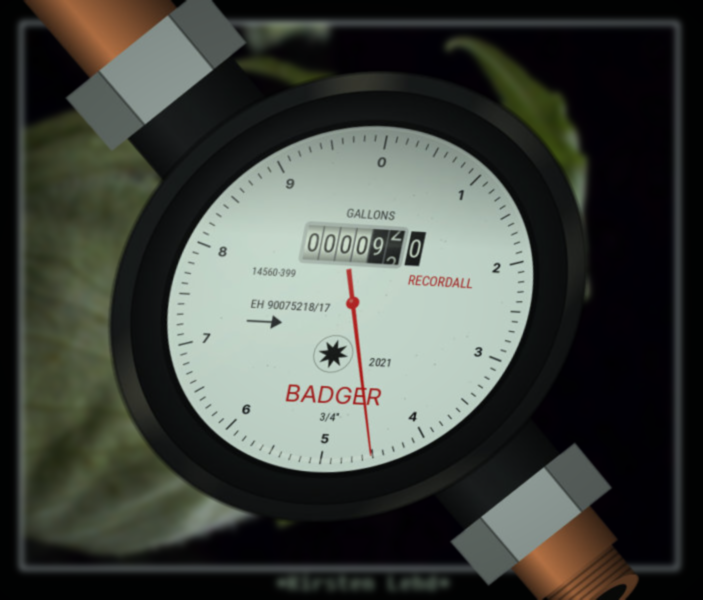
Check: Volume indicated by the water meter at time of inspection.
924.5 gal
